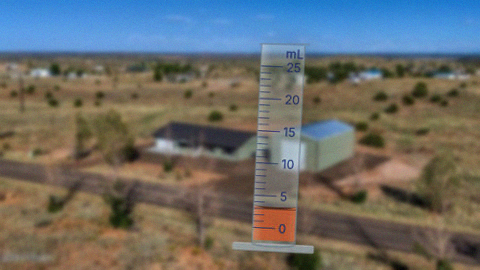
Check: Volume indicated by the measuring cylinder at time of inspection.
3 mL
